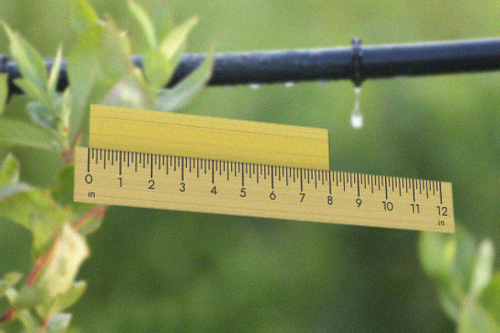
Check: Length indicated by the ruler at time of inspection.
8 in
